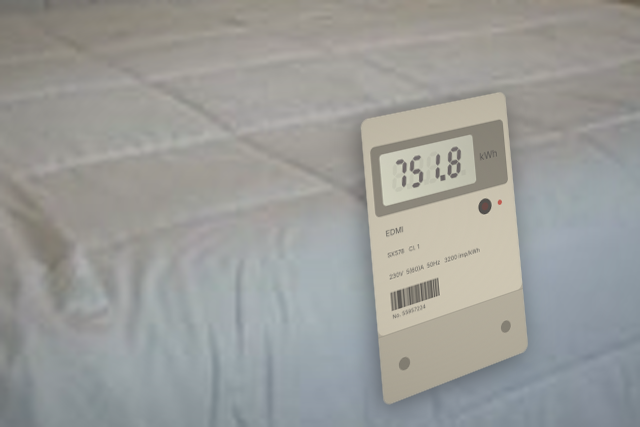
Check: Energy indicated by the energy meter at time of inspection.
751.8 kWh
